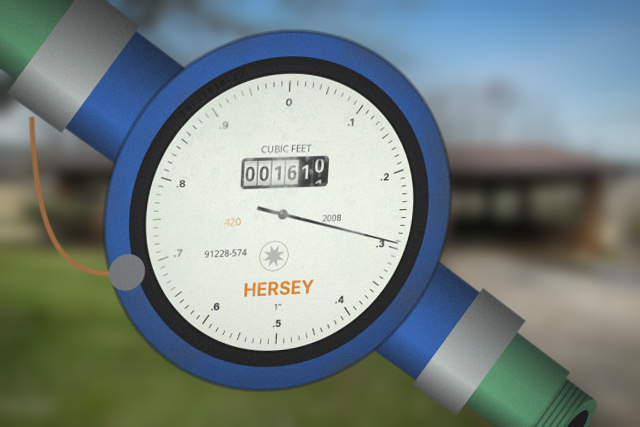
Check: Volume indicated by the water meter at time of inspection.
1610.29 ft³
